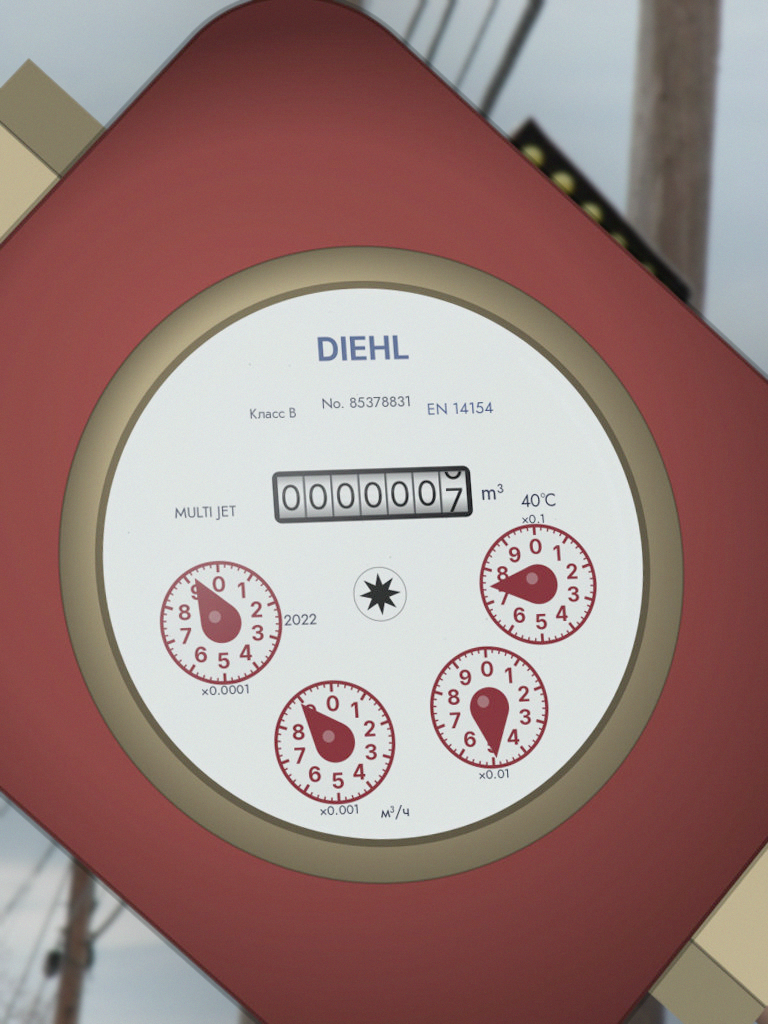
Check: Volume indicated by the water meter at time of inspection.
6.7489 m³
